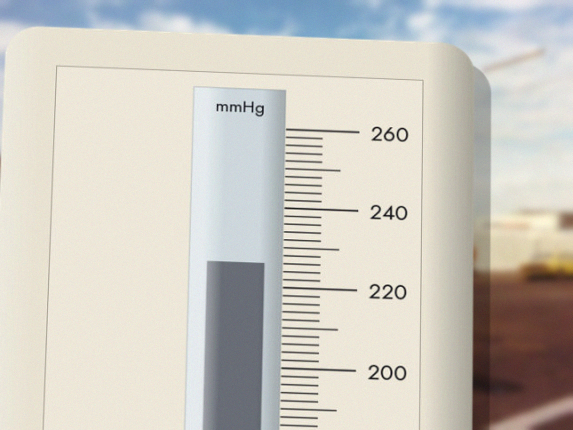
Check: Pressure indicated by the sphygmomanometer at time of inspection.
226 mmHg
